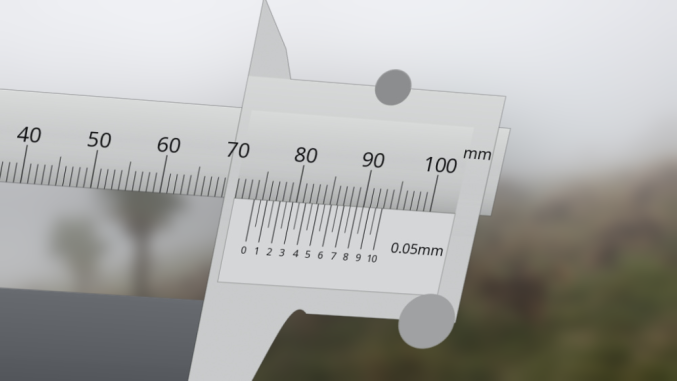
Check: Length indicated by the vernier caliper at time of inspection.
73.8 mm
